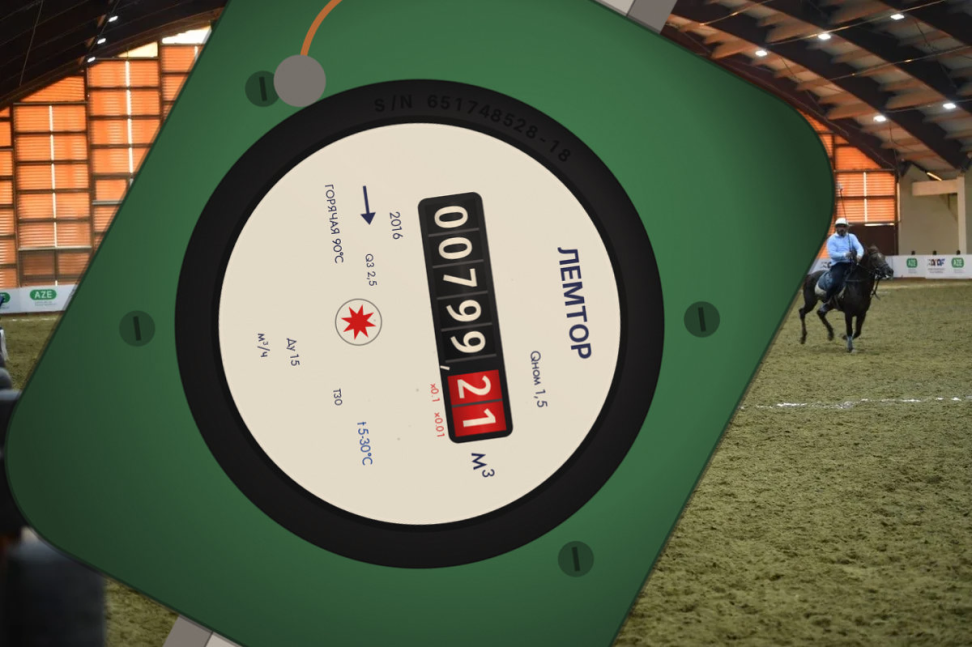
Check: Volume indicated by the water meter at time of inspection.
799.21 m³
